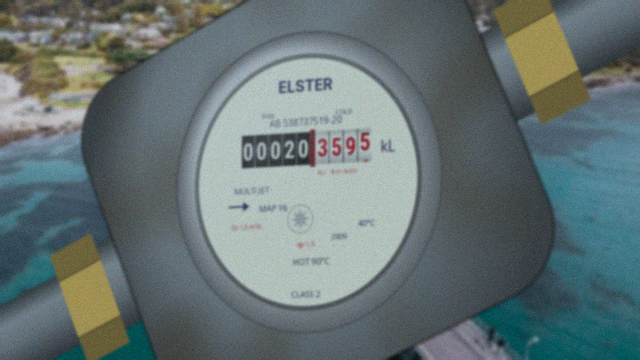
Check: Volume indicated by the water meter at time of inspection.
20.3595 kL
